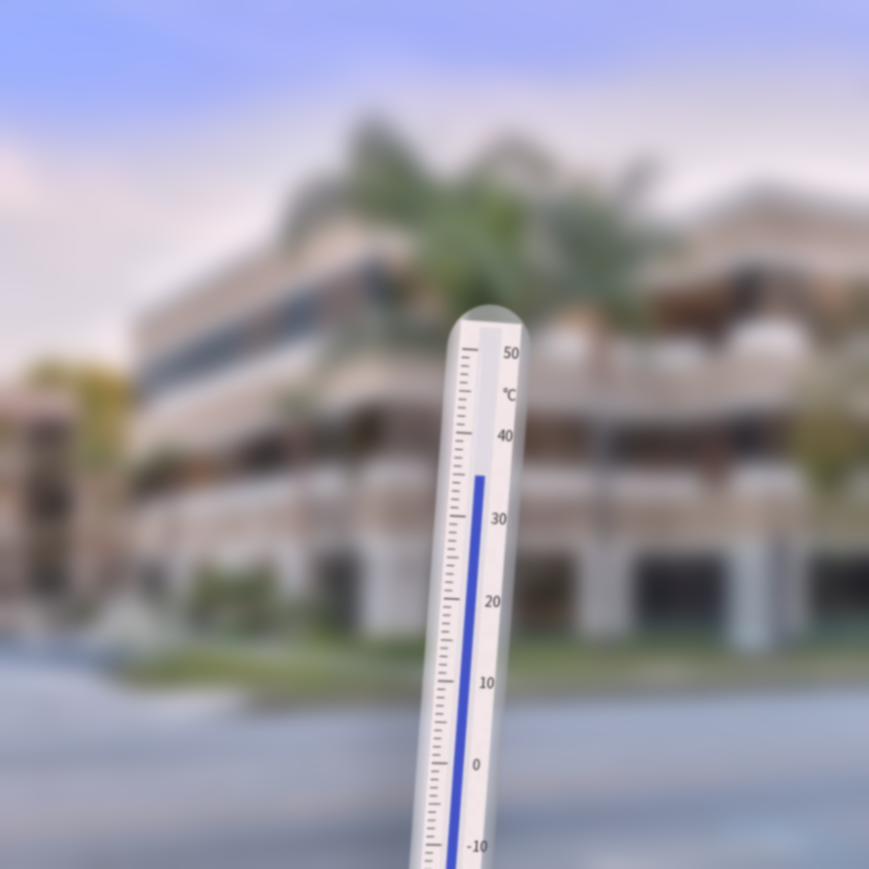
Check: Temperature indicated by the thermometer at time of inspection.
35 °C
